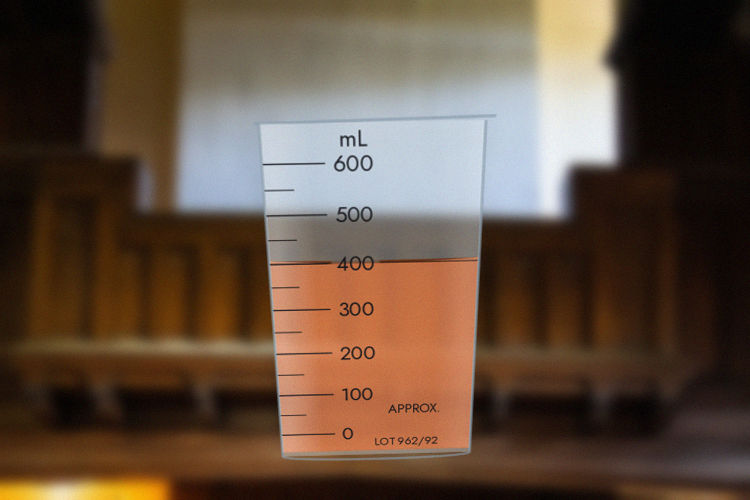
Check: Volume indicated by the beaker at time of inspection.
400 mL
